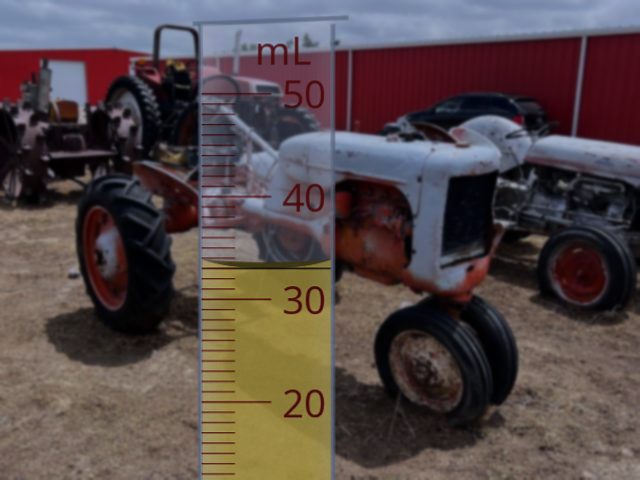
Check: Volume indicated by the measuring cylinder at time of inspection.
33 mL
